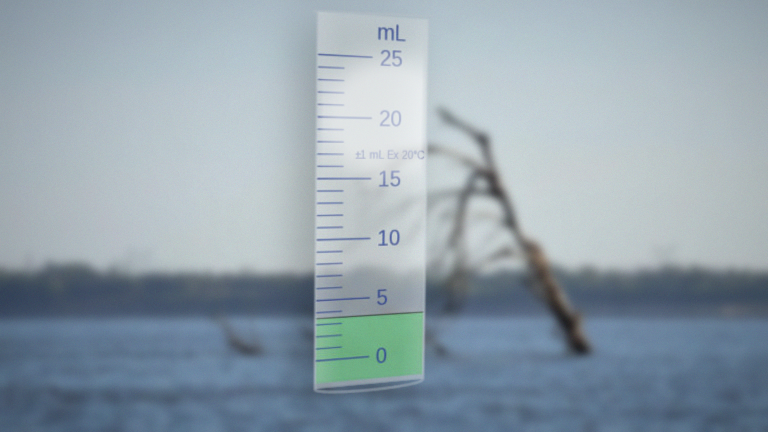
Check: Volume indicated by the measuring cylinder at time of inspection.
3.5 mL
